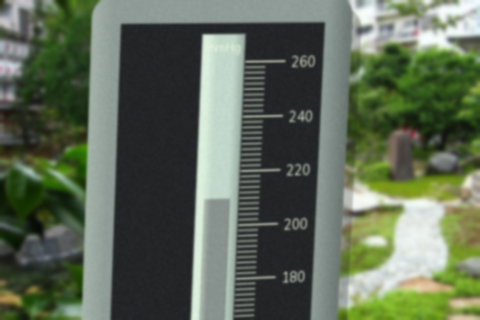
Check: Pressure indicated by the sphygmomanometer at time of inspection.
210 mmHg
